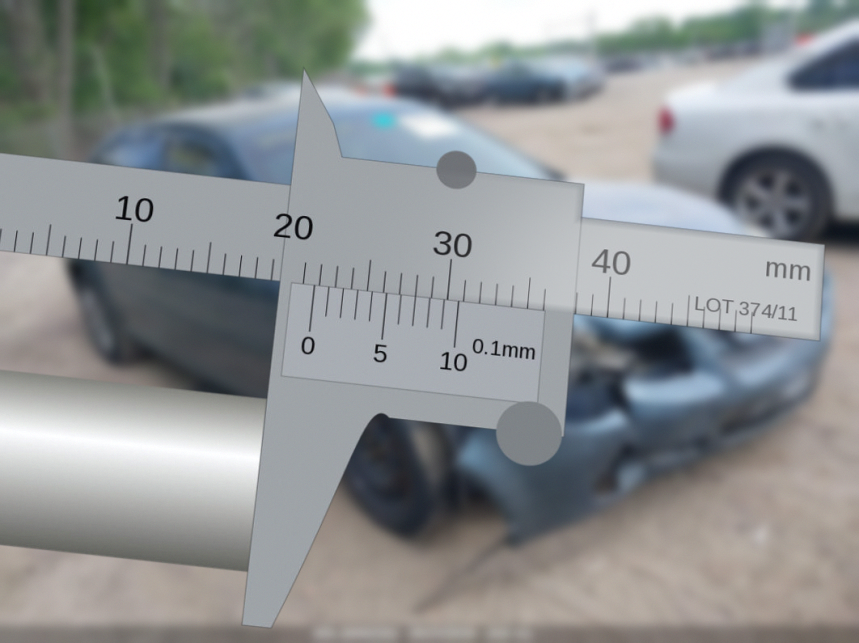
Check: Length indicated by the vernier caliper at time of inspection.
21.7 mm
